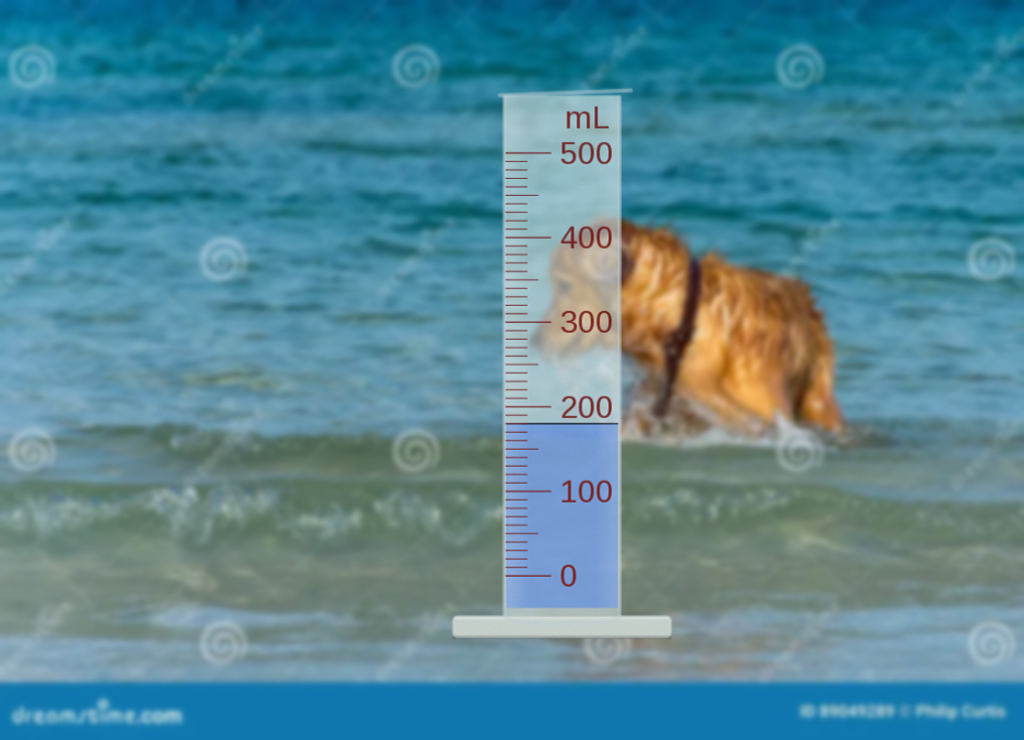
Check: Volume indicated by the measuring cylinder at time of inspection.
180 mL
